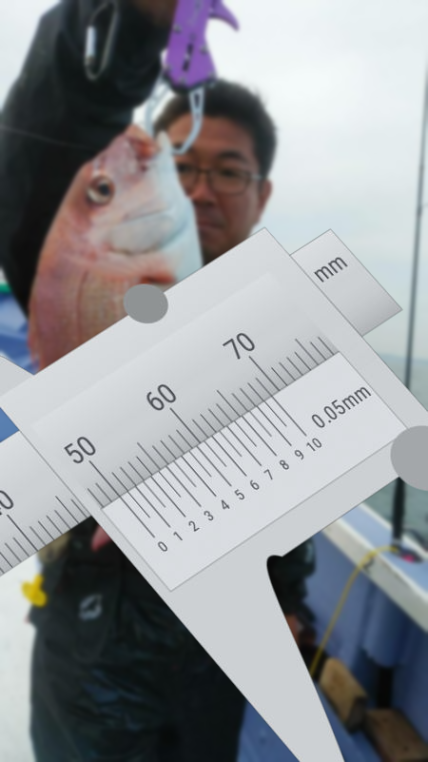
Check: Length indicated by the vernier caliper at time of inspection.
50.0 mm
